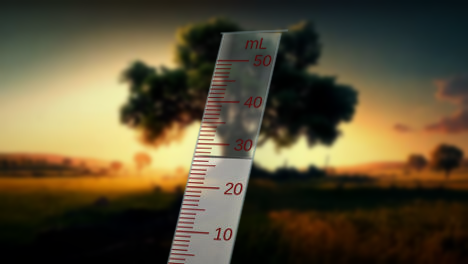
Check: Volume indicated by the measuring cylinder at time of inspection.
27 mL
